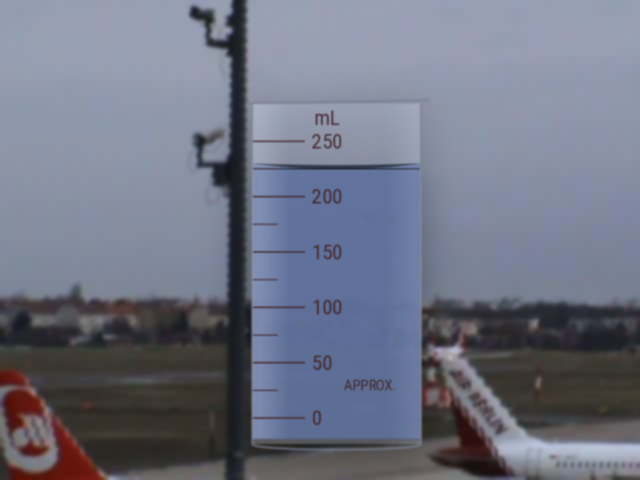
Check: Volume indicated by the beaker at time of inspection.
225 mL
